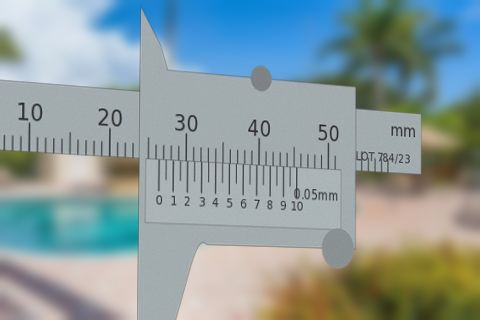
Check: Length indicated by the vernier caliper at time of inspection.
26.4 mm
